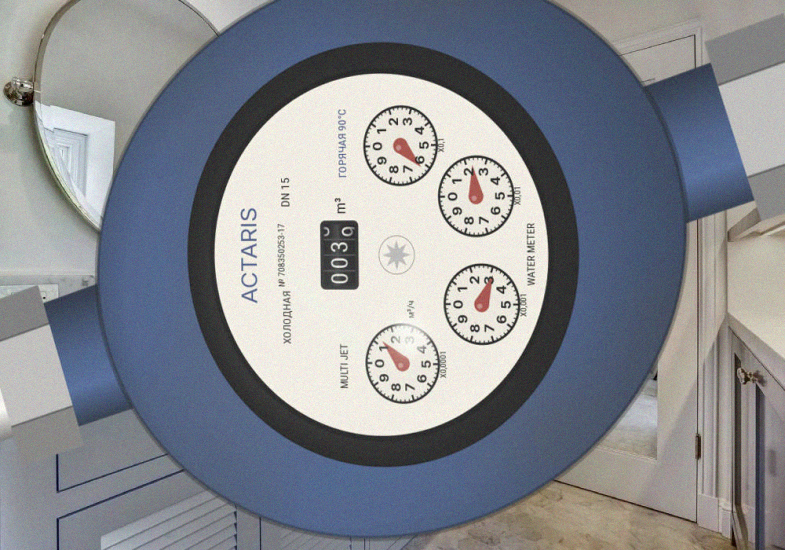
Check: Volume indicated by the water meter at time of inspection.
38.6231 m³
